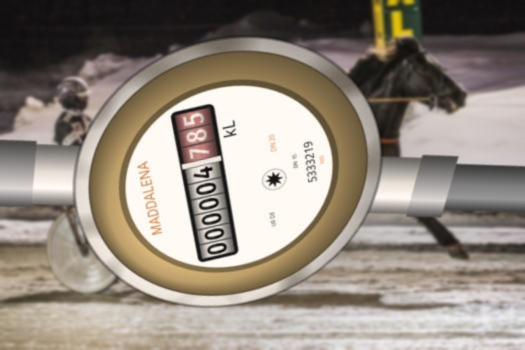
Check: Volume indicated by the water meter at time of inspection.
4.785 kL
